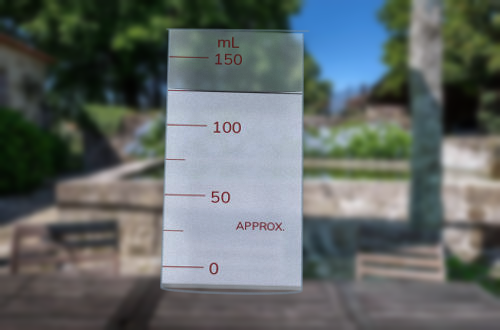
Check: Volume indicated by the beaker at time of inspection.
125 mL
